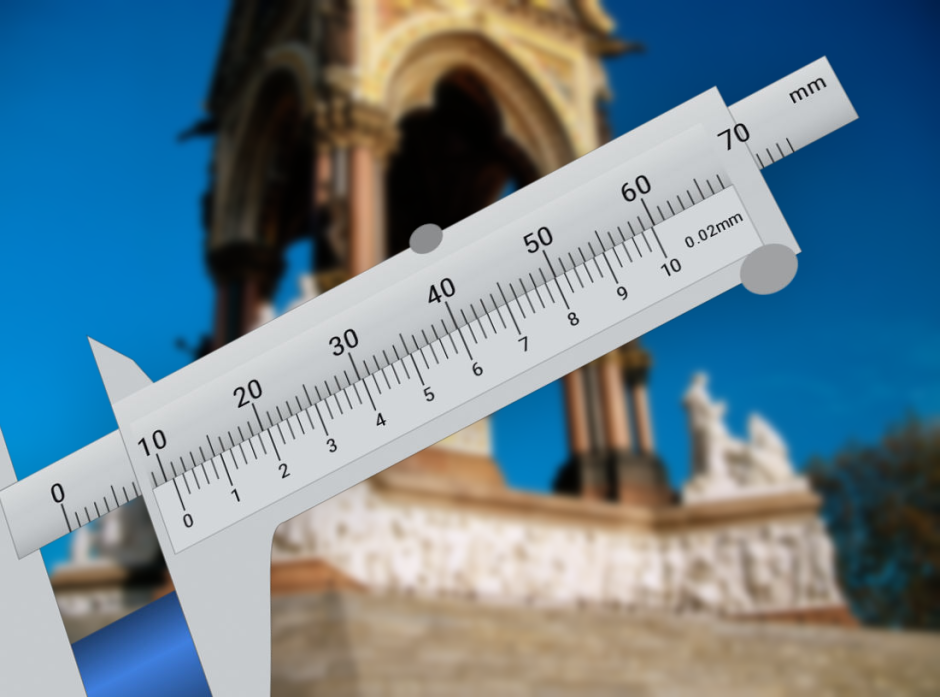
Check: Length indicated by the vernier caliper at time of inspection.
10.7 mm
